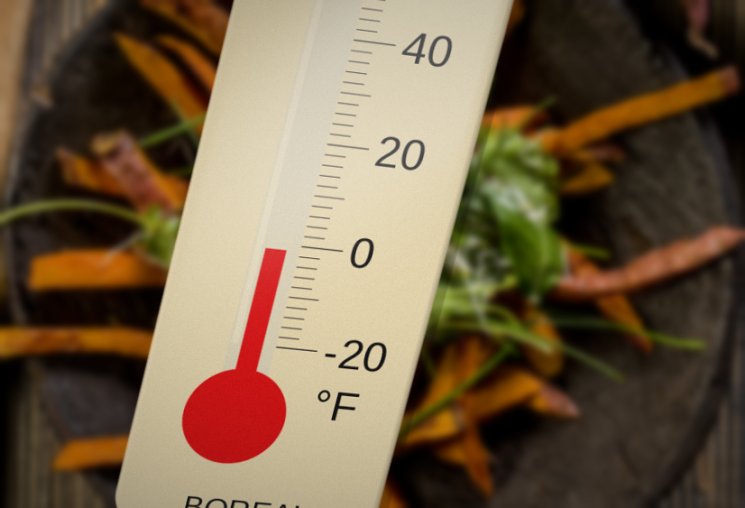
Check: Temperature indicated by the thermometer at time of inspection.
-1 °F
